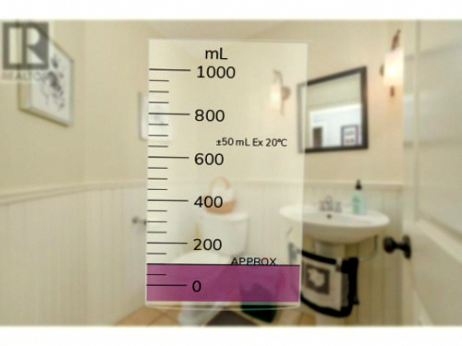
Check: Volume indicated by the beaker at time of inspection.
100 mL
